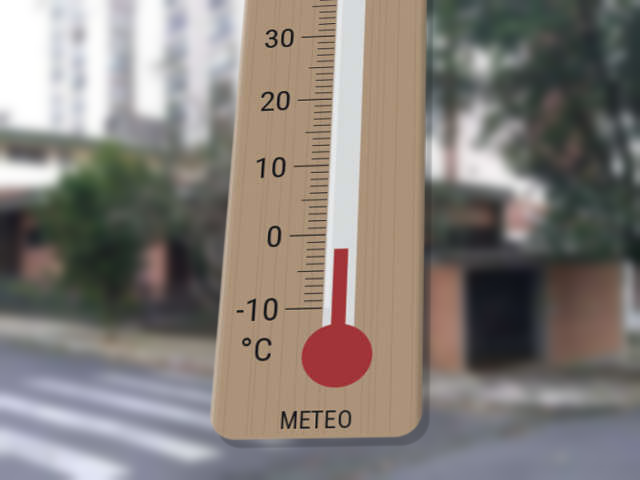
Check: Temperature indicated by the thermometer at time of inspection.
-2 °C
